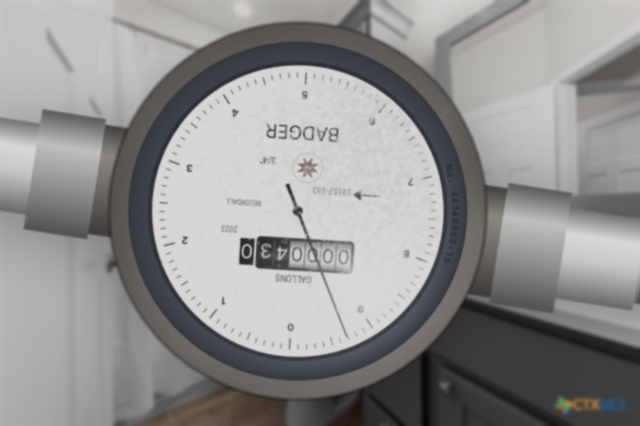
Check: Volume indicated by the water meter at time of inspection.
429.3 gal
